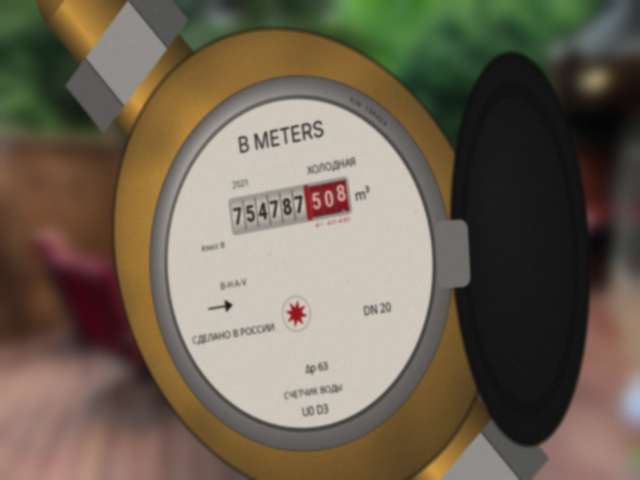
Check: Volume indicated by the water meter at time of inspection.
754787.508 m³
